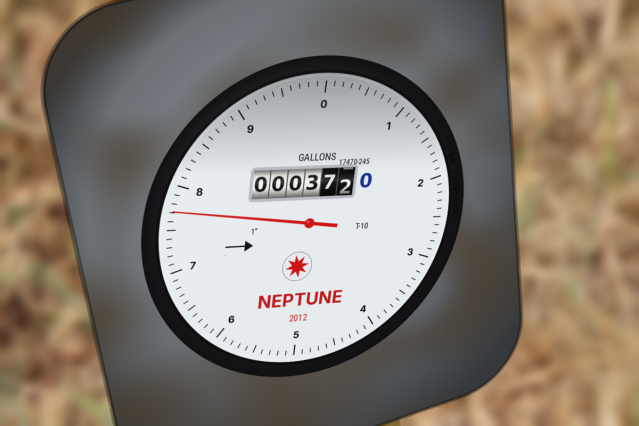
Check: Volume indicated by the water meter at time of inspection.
3717.7 gal
